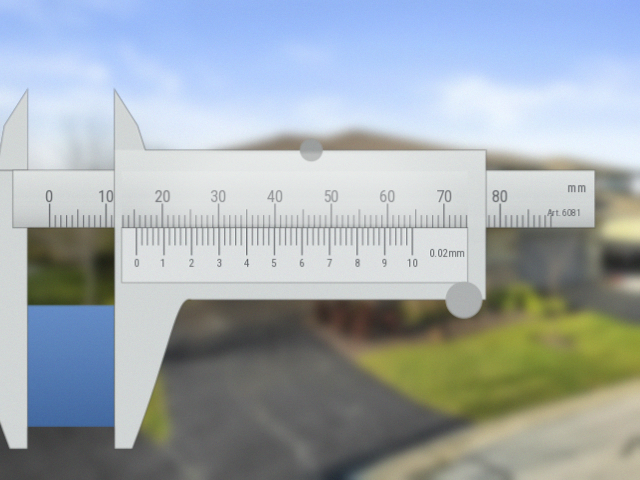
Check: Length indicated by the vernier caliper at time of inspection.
15.4 mm
